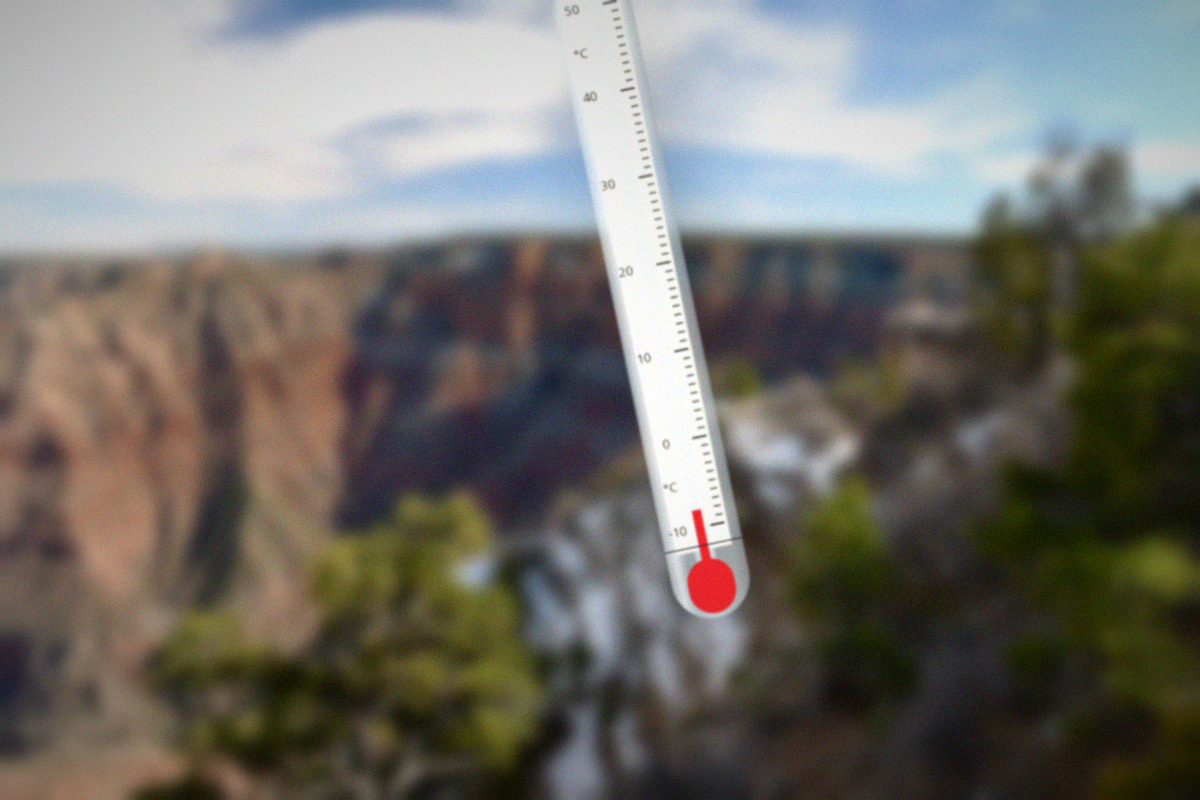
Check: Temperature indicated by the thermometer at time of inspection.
-8 °C
